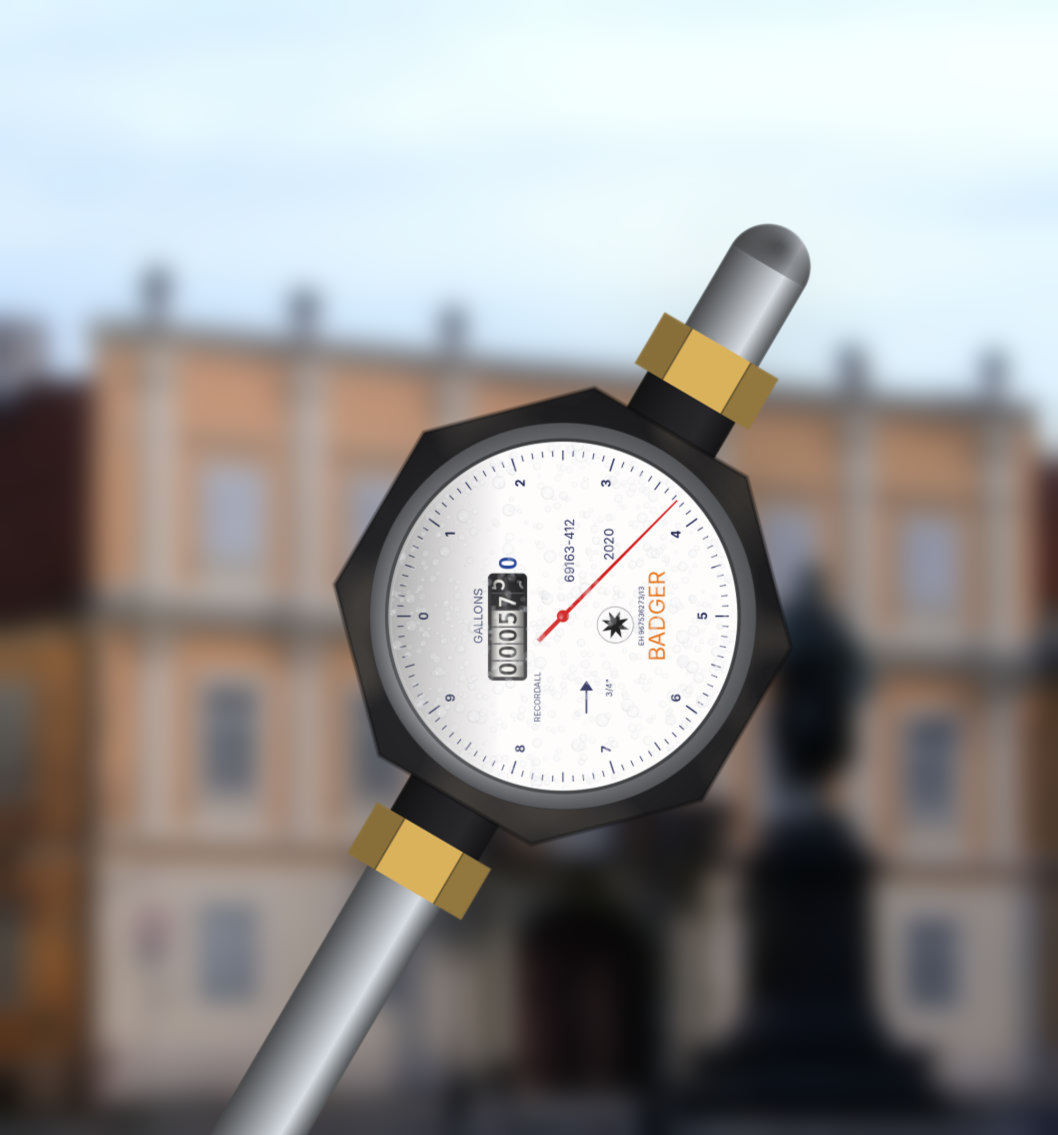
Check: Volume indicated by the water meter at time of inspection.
5753.7 gal
